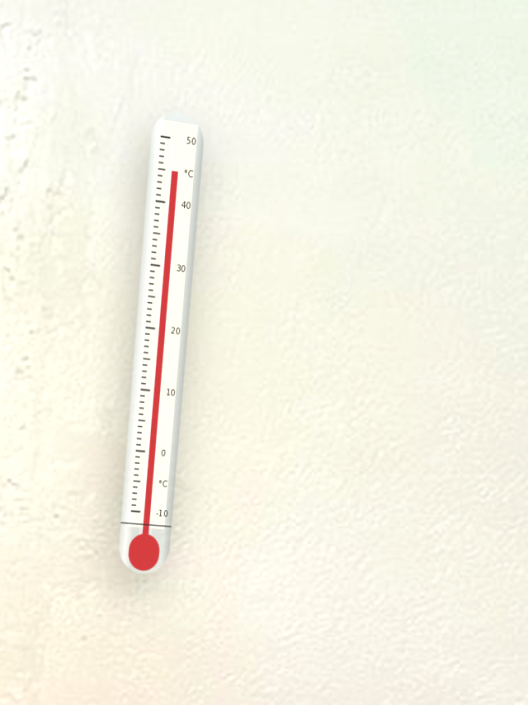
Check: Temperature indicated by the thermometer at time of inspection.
45 °C
